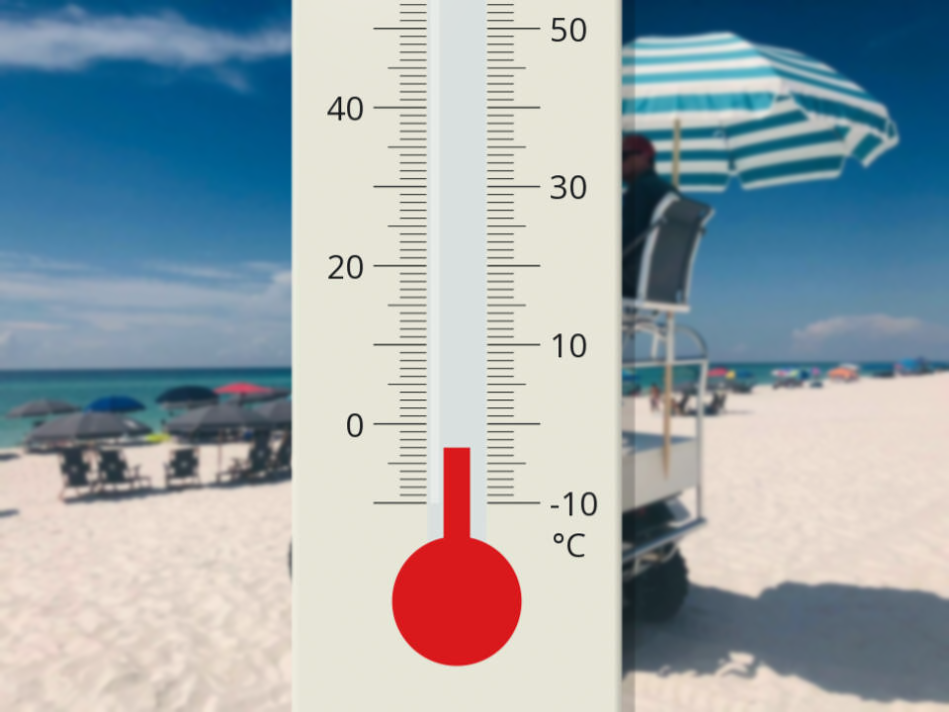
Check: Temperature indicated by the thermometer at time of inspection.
-3 °C
